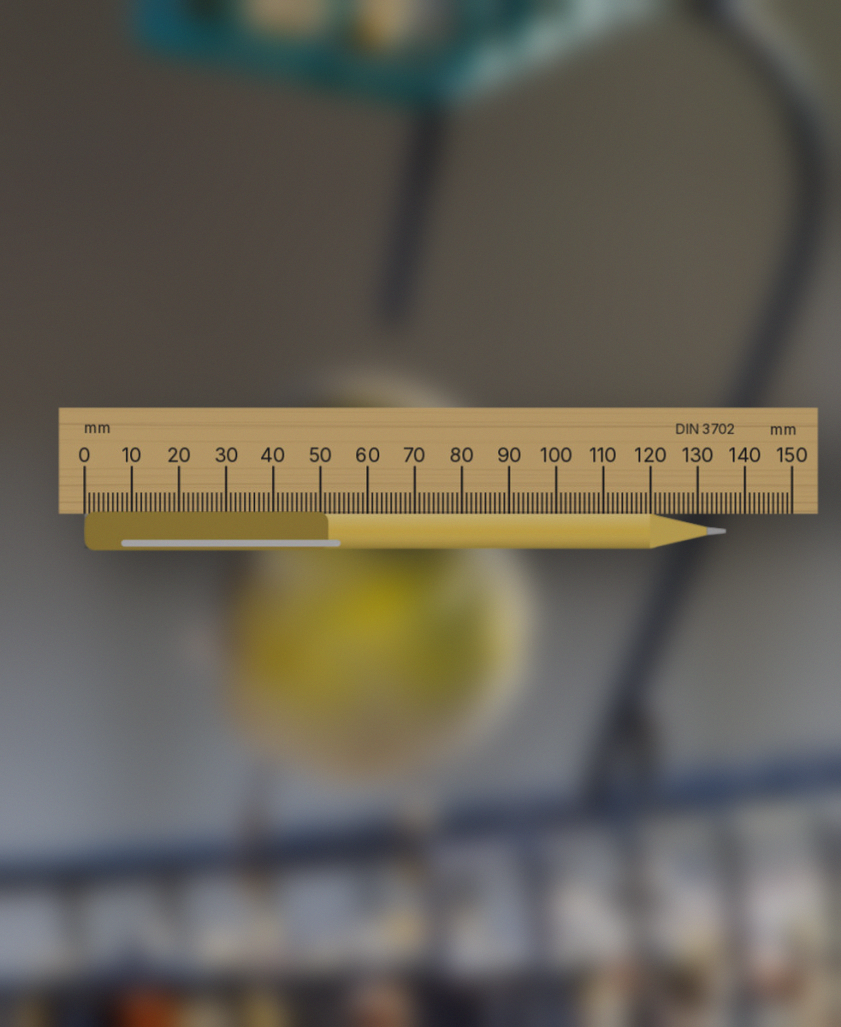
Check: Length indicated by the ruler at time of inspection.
136 mm
